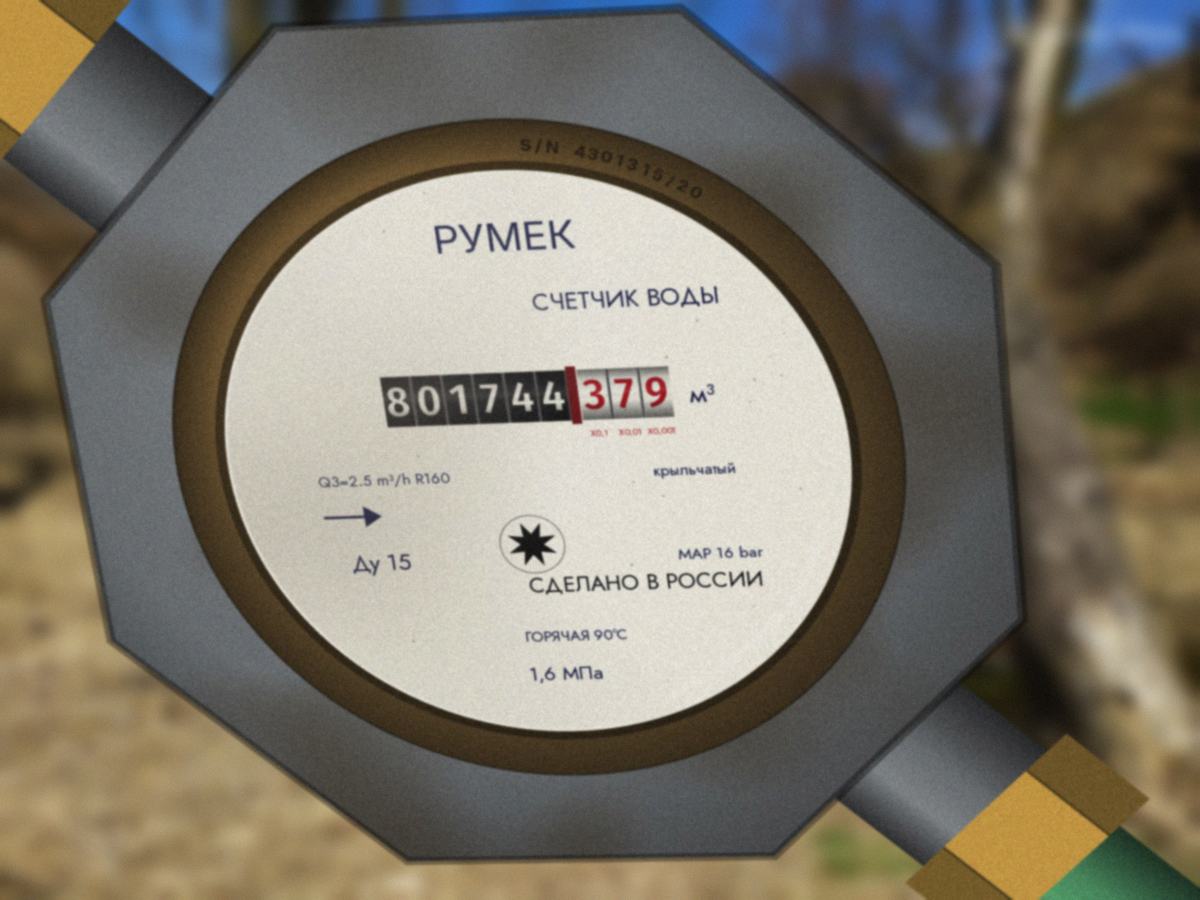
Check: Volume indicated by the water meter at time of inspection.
801744.379 m³
